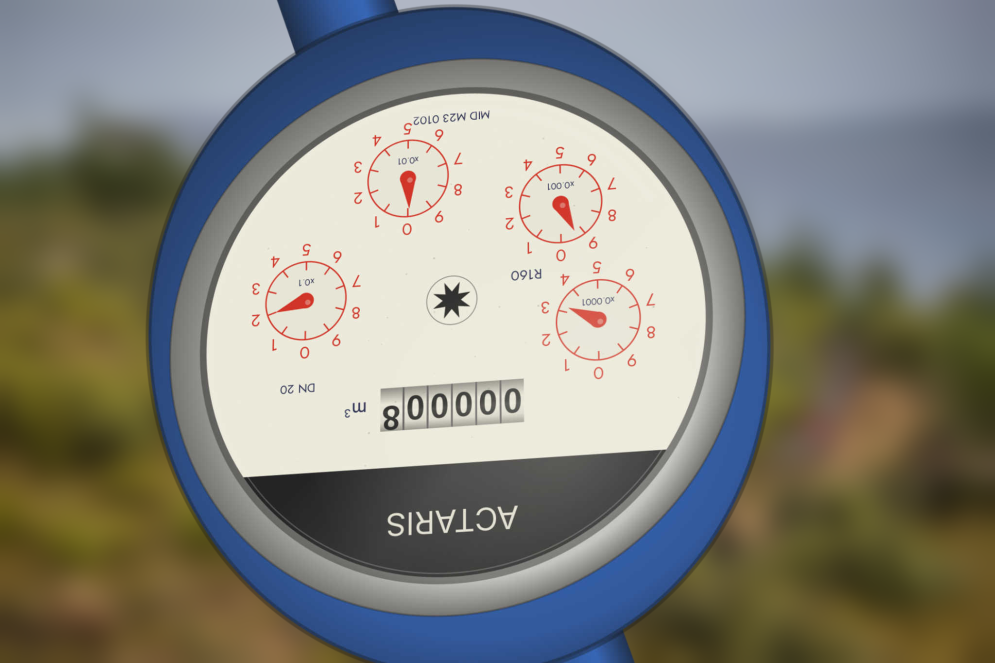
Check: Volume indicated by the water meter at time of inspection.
8.1993 m³
